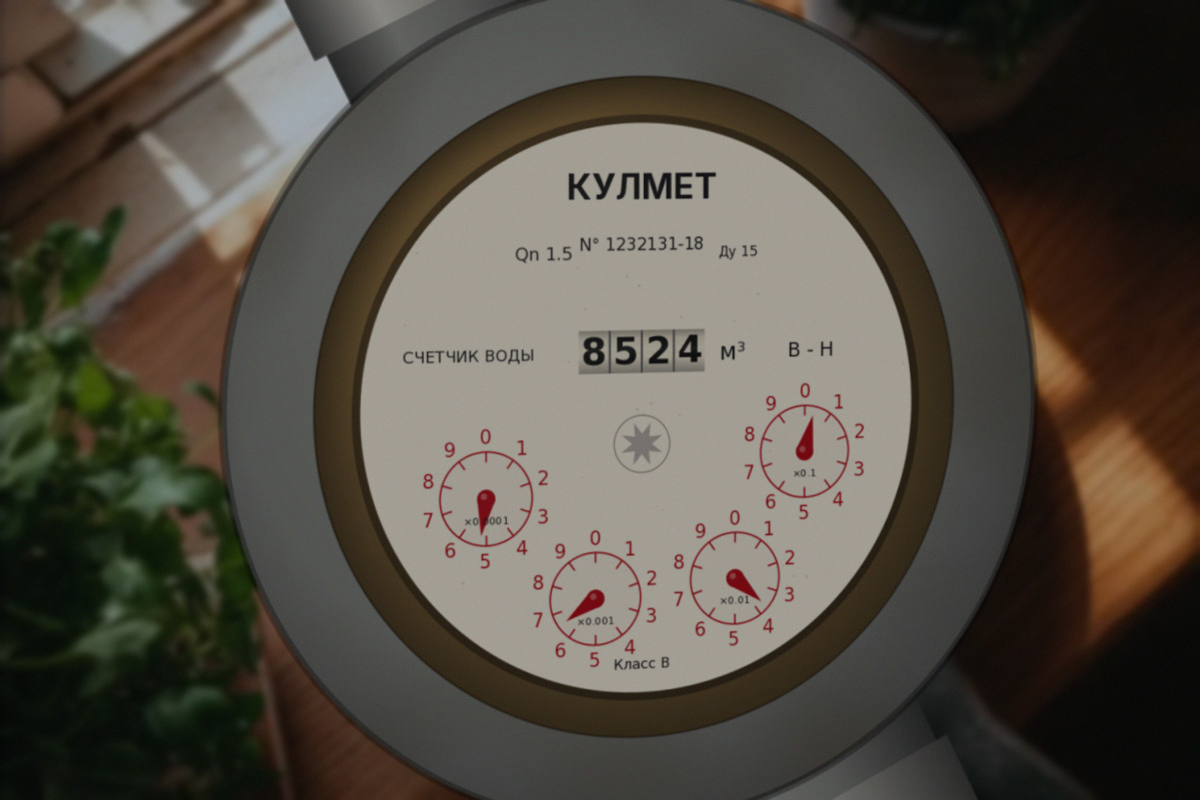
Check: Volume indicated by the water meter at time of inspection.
8524.0365 m³
